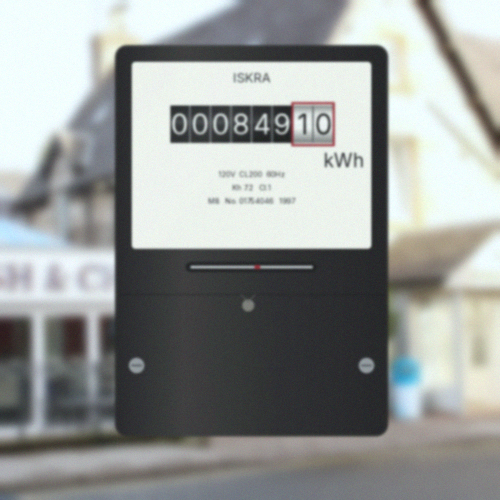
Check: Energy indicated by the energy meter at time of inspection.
849.10 kWh
